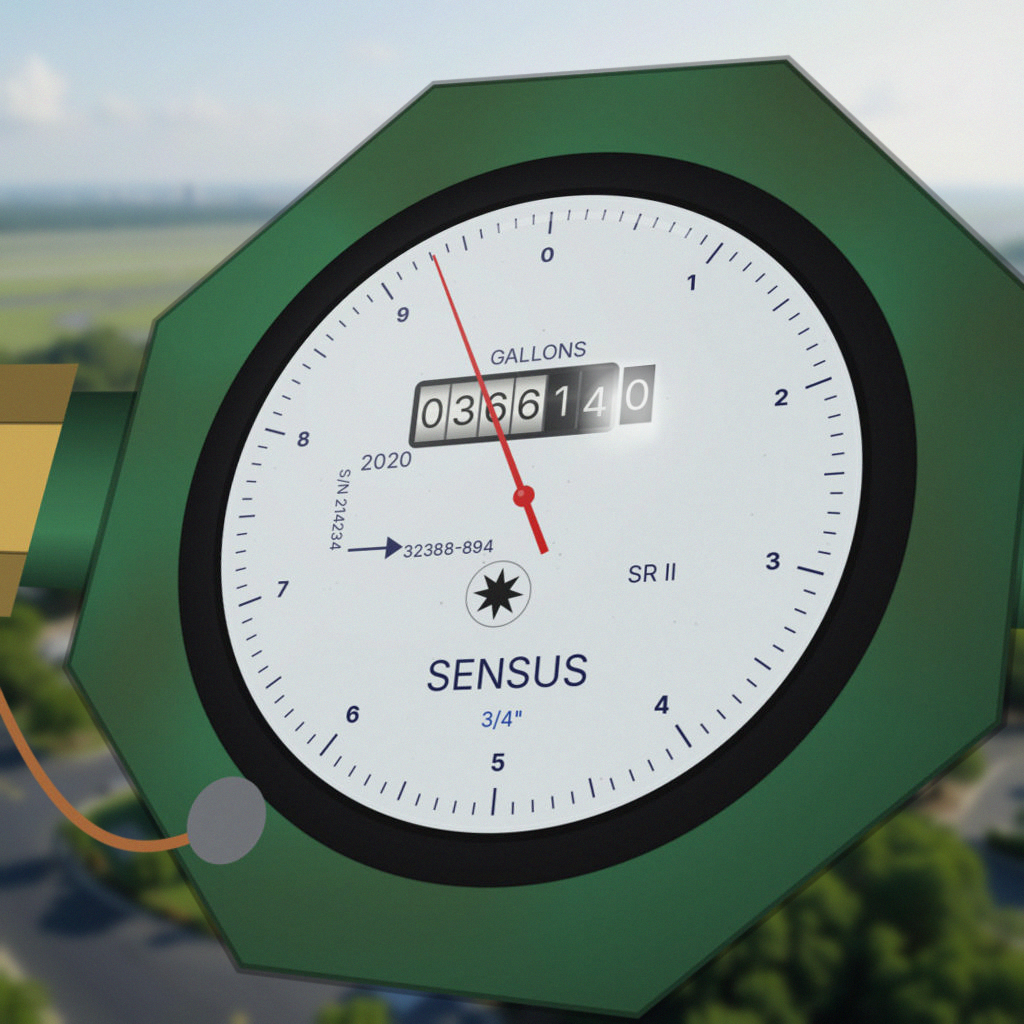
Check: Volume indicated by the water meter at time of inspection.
366139.3 gal
